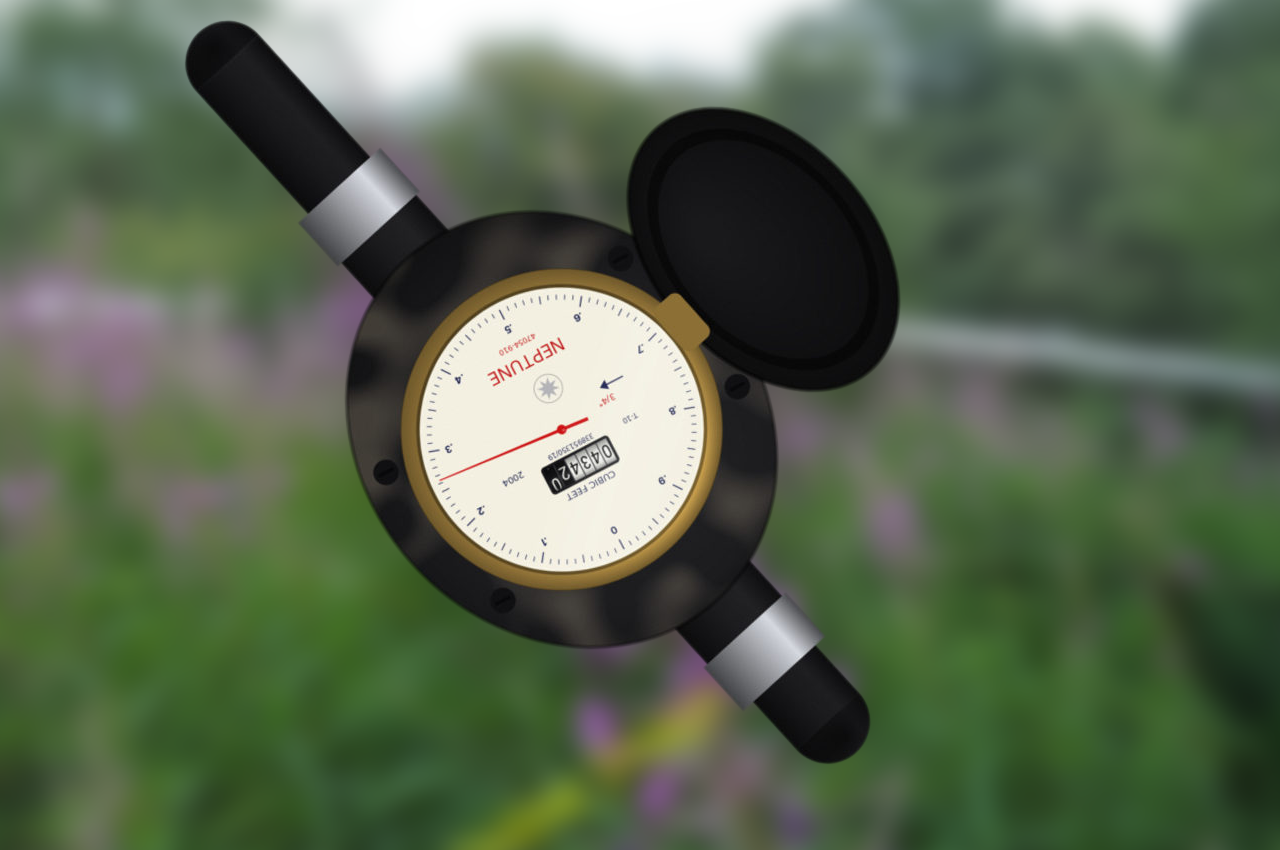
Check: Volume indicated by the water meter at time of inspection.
43420.26 ft³
